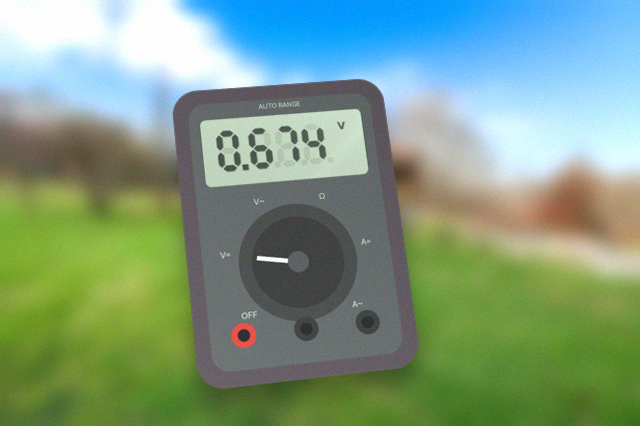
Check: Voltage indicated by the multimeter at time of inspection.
0.674 V
